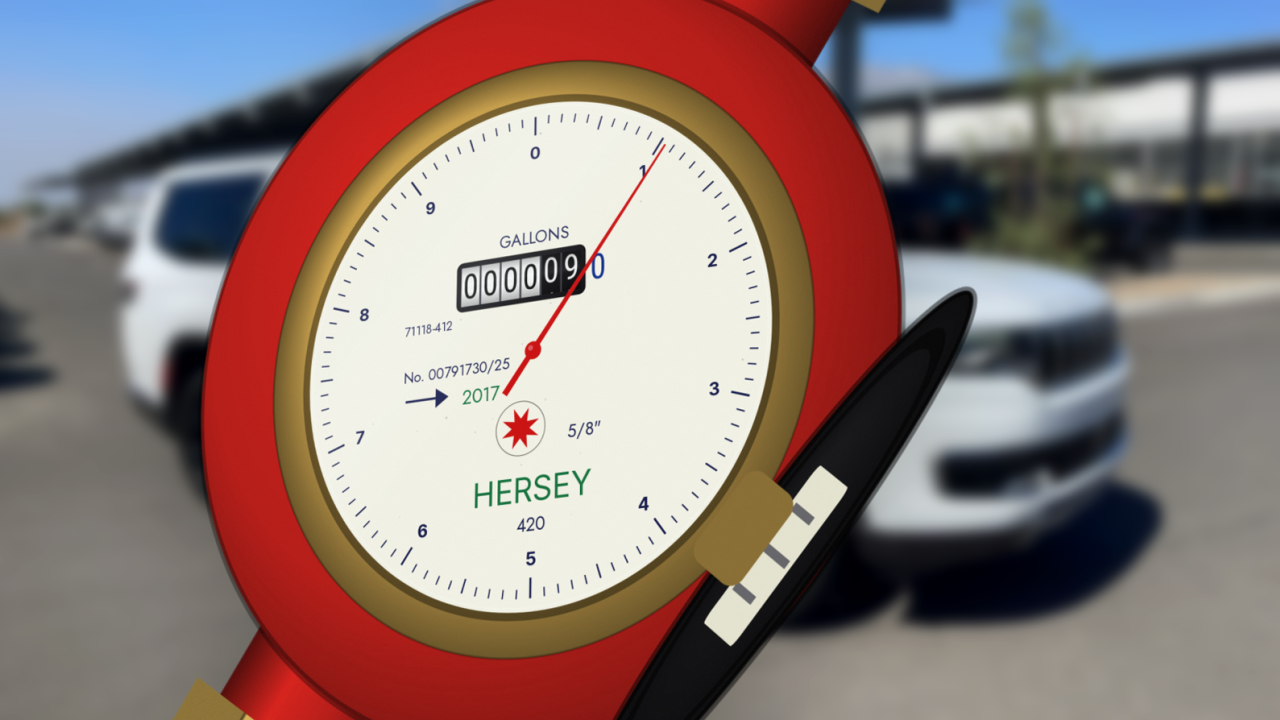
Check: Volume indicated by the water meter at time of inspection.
91.0 gal
